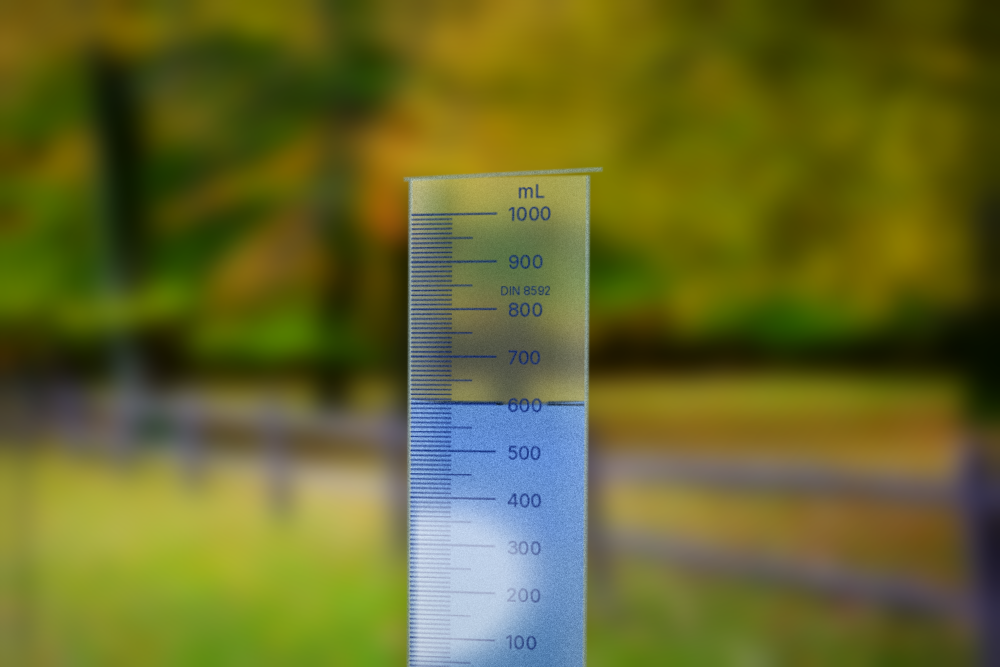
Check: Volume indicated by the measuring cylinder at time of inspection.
600 mL
